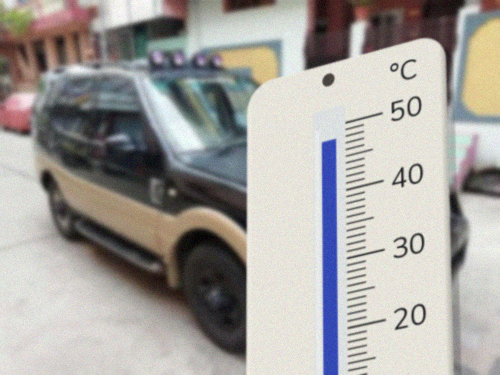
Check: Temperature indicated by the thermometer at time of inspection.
48 °C
